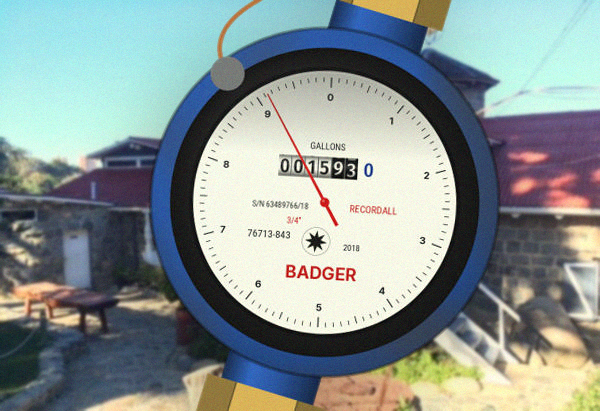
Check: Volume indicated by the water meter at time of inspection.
15929.1 gal
